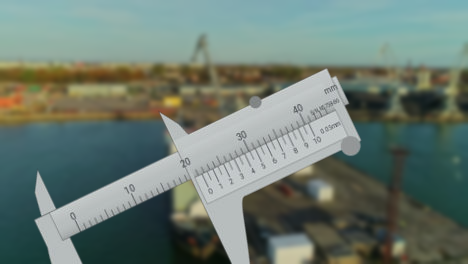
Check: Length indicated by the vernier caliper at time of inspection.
21.6 mm
